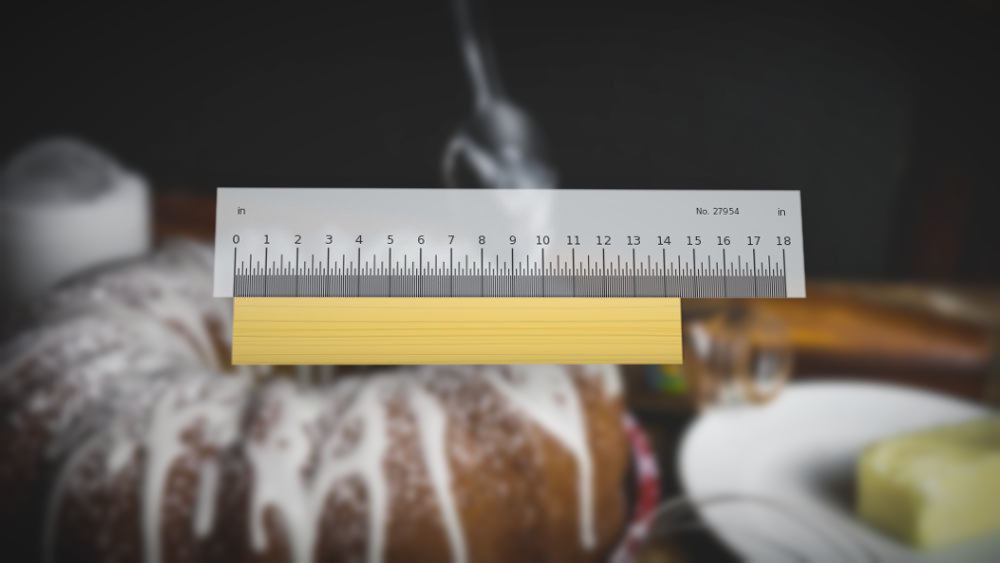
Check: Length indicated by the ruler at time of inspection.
14.5 in
